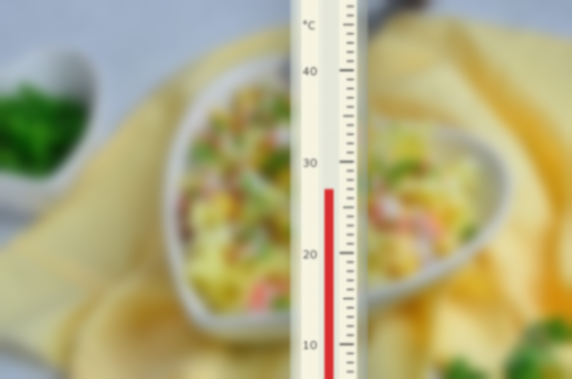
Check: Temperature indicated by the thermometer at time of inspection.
27 °C
